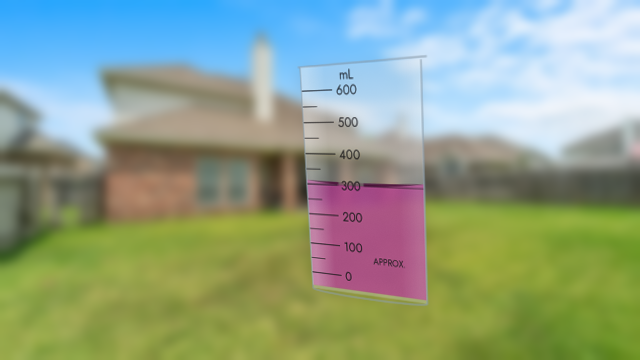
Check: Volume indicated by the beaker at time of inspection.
300 mL
